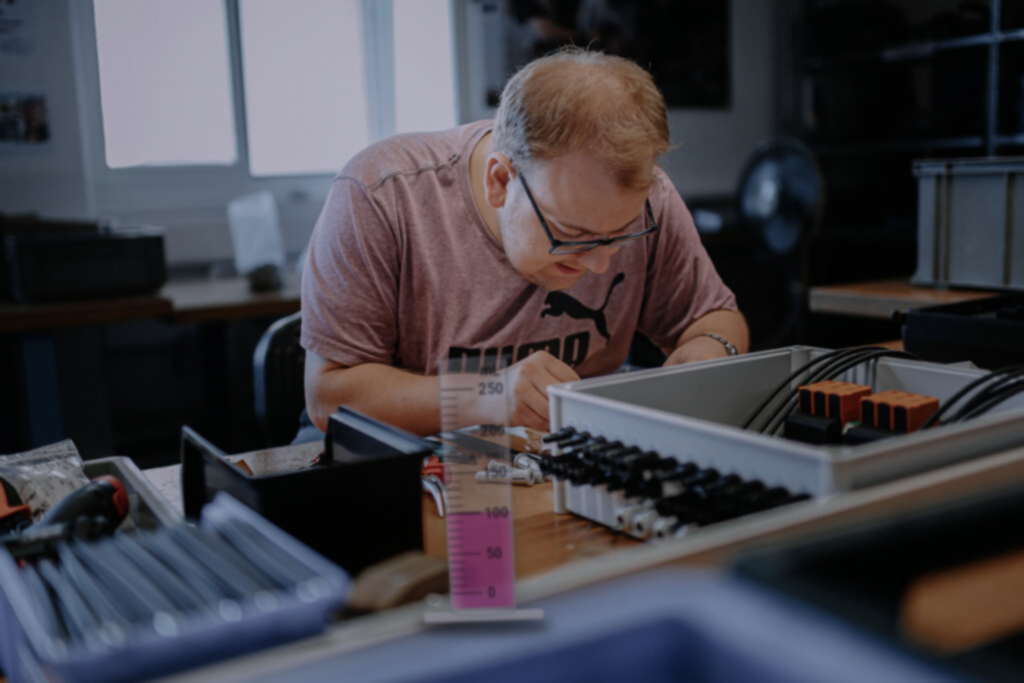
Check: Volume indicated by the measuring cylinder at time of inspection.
100 mL
